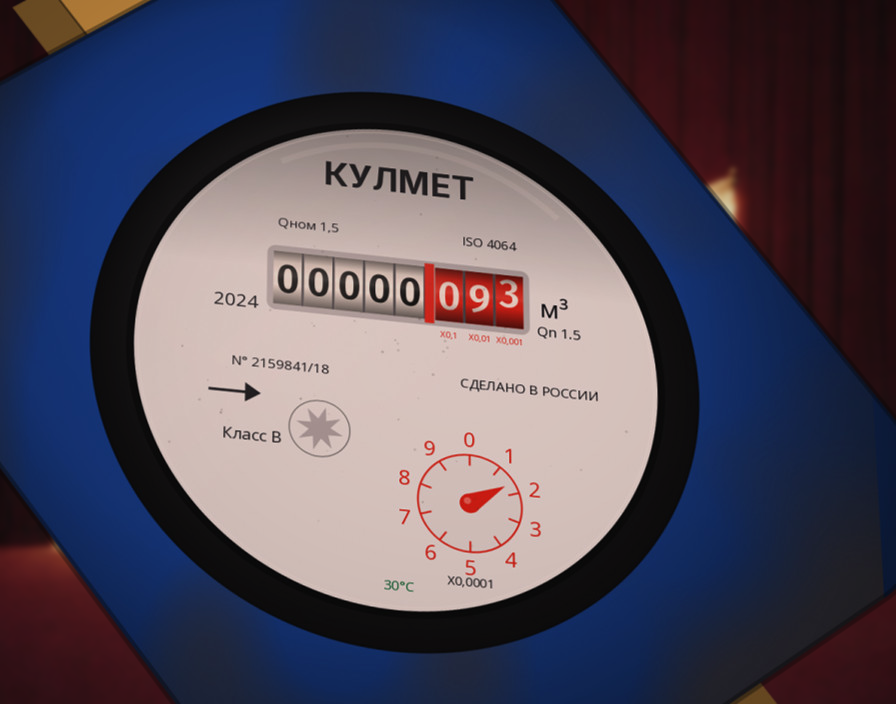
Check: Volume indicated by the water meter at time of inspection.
0.0931 m³
